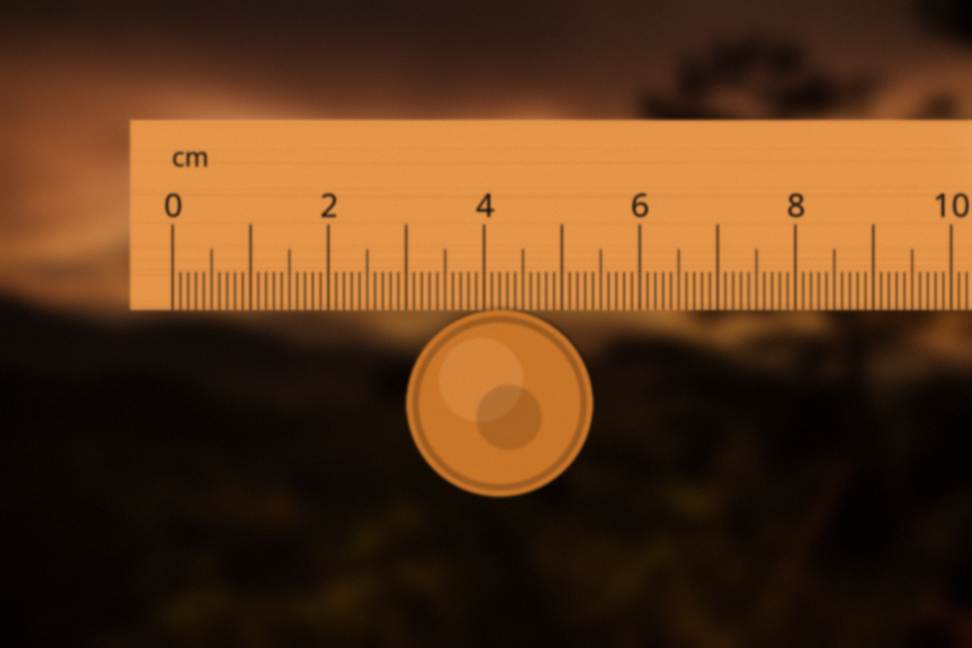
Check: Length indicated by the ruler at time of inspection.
2.4 cm
